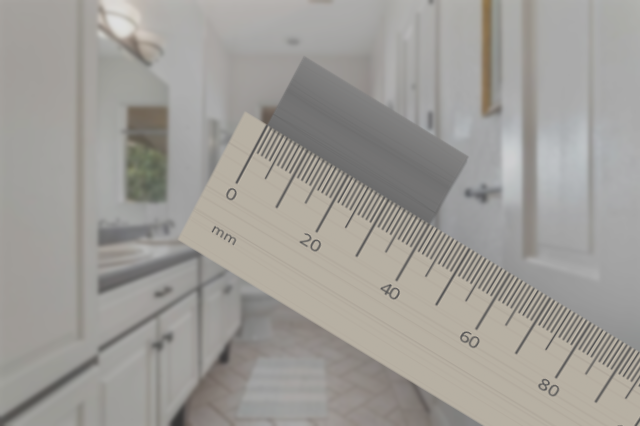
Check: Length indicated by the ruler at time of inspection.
40 mm
